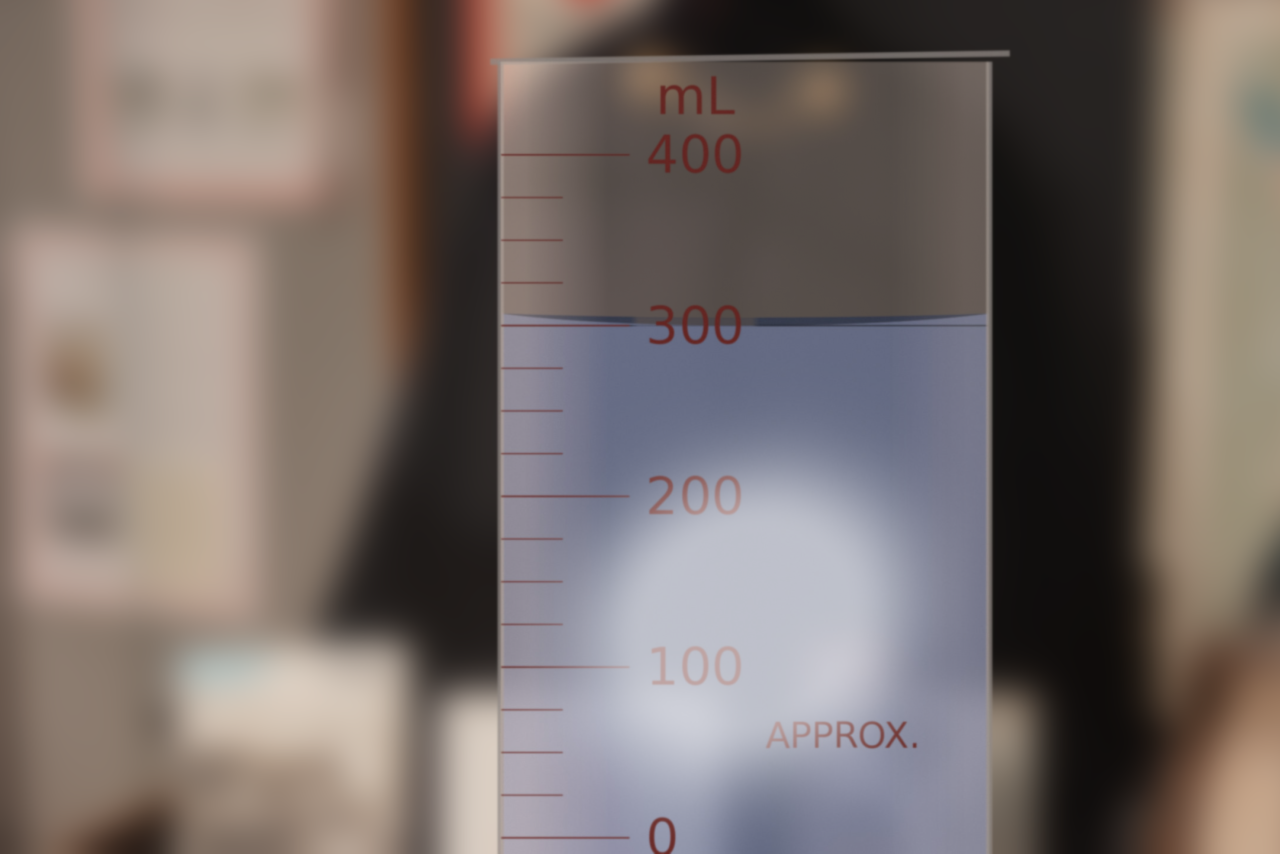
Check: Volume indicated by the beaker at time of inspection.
300 mL
